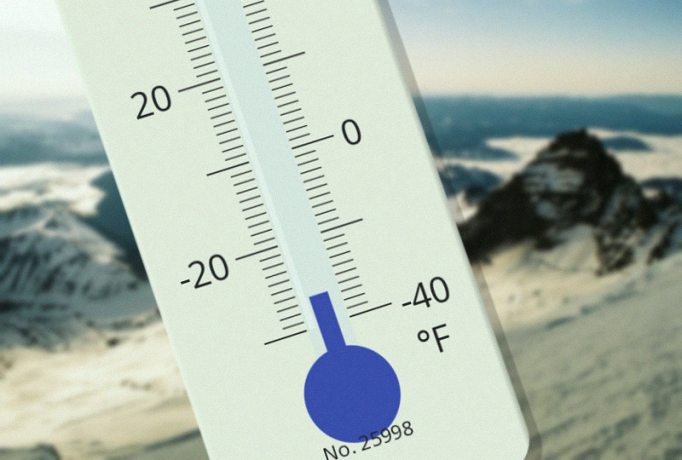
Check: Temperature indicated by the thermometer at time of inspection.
-33 °F
